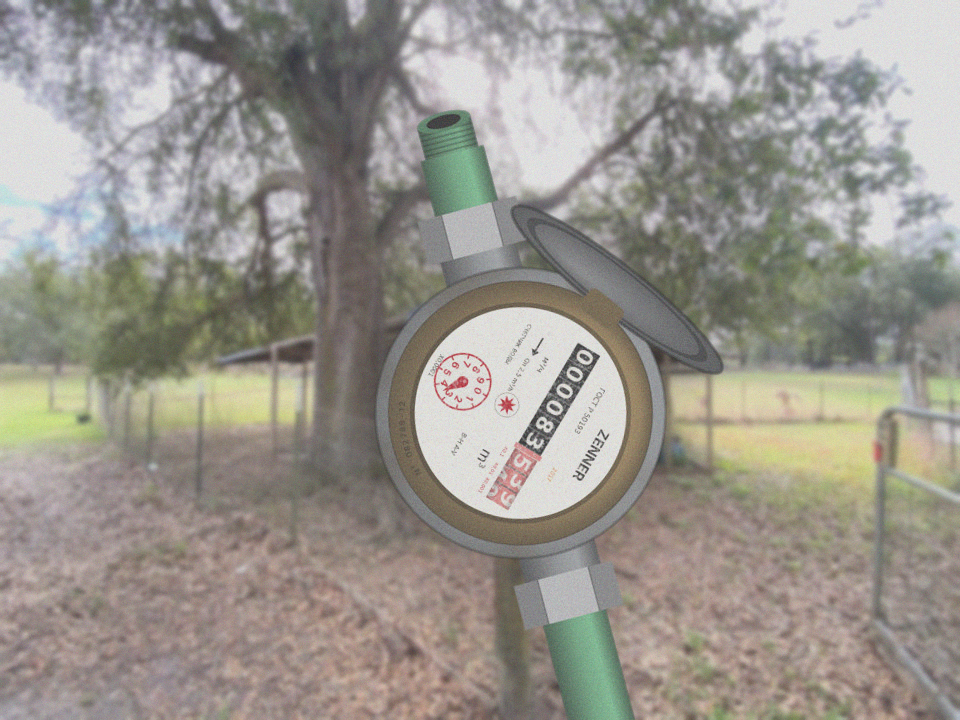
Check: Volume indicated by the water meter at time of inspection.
83.5393 m³
